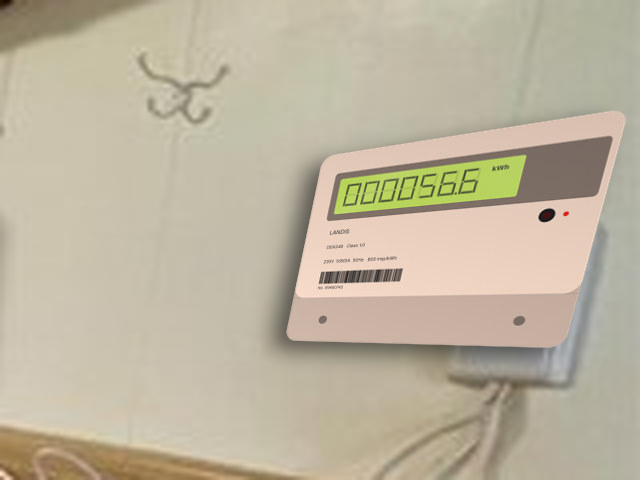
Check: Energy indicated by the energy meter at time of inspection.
56.6 kWh
